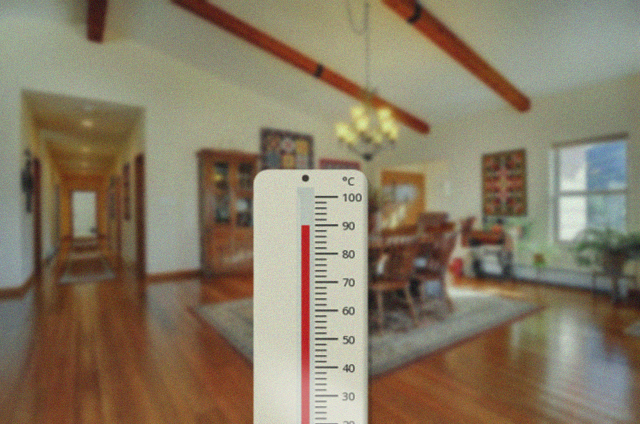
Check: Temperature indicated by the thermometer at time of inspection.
90 °C
